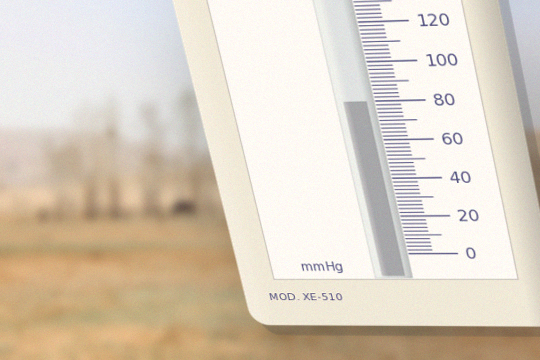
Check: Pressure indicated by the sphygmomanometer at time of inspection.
80 mmHg
